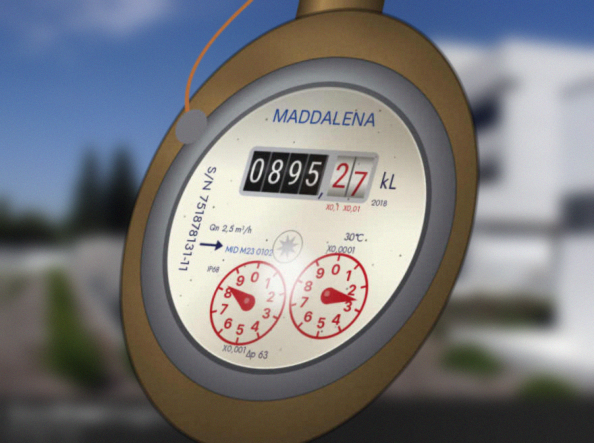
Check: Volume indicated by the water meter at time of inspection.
895.2682 kL
